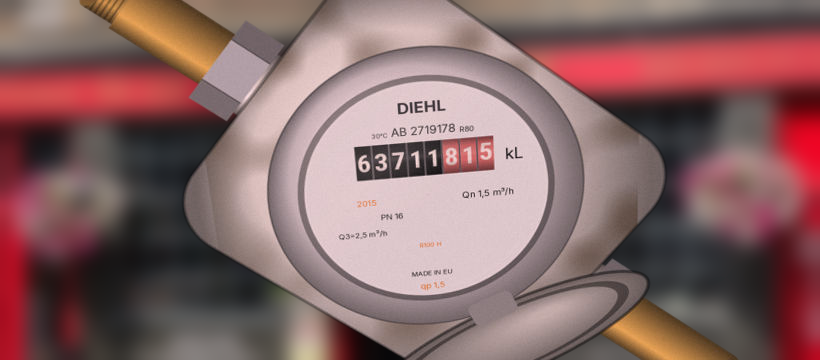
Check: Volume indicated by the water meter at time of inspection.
63711.815 kL
